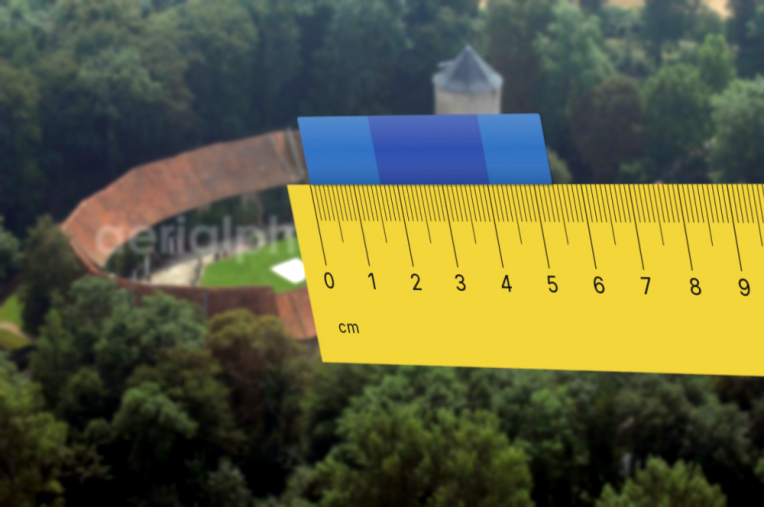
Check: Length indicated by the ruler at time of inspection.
5.4 cm
